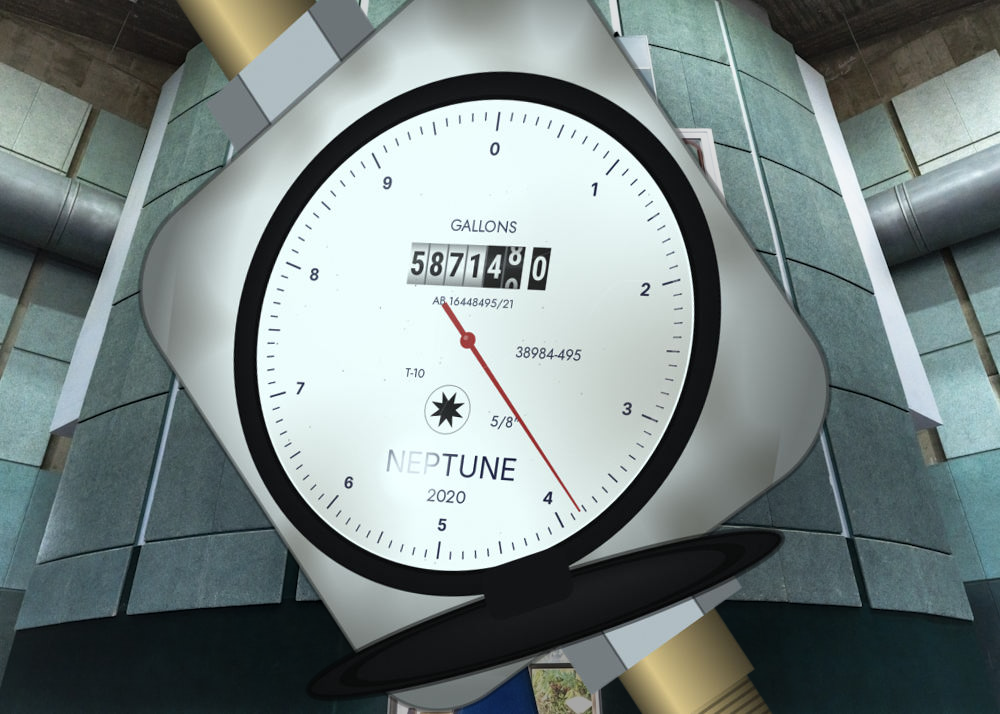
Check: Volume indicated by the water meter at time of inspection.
5871483.8 gal
